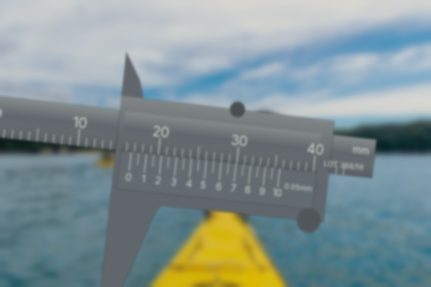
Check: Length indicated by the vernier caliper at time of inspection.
16.6 mm
